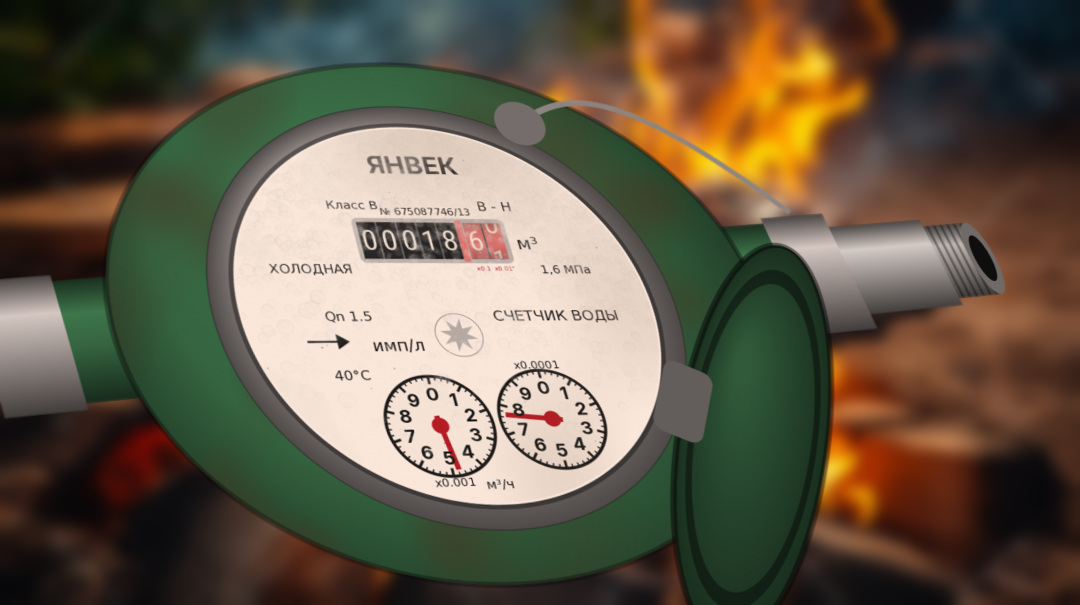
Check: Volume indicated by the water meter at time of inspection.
18.6047 m³
